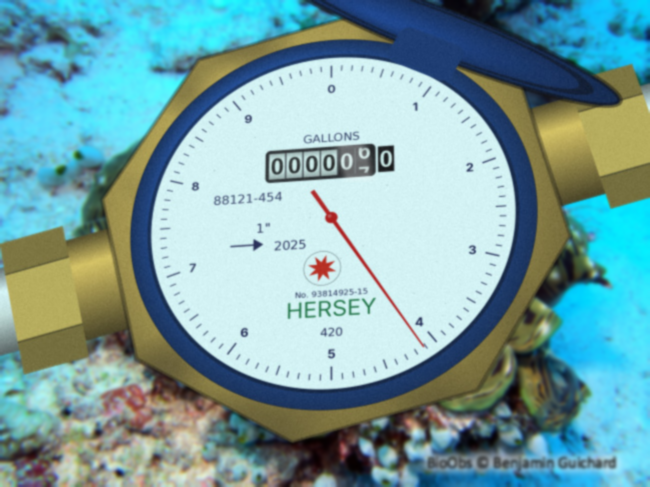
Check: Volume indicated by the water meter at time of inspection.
64.1 gal
